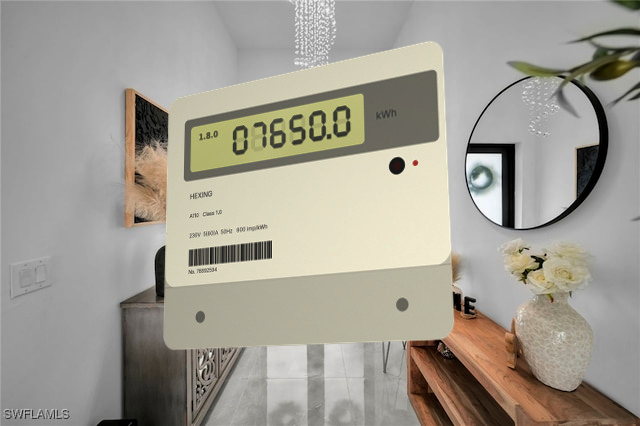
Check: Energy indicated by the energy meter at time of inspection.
7650.0 kWh
